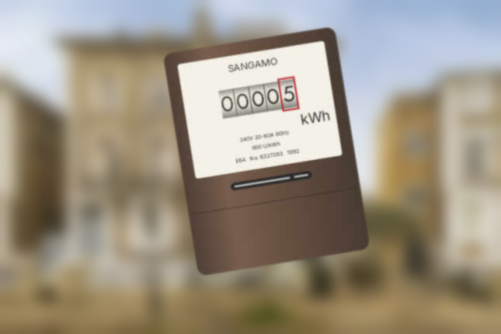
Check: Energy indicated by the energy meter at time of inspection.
0.5 kWh
